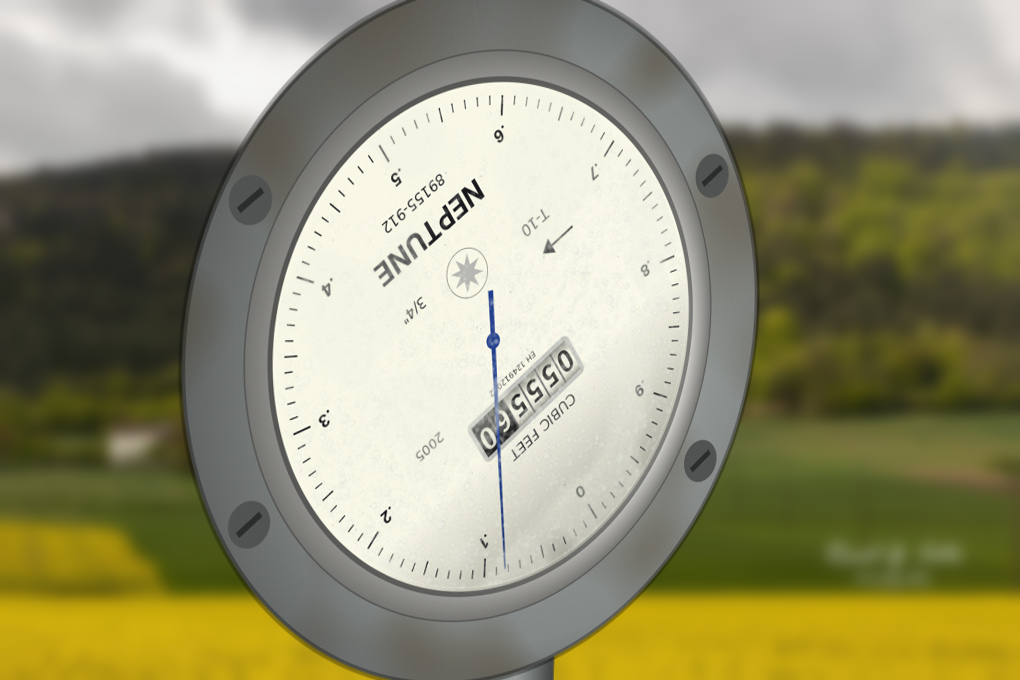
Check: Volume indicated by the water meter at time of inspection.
55560.08 ft³
